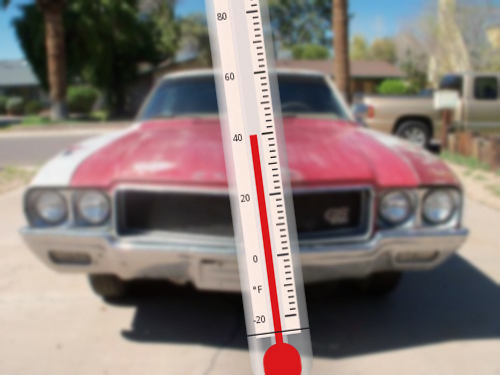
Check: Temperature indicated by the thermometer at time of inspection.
40 °F
